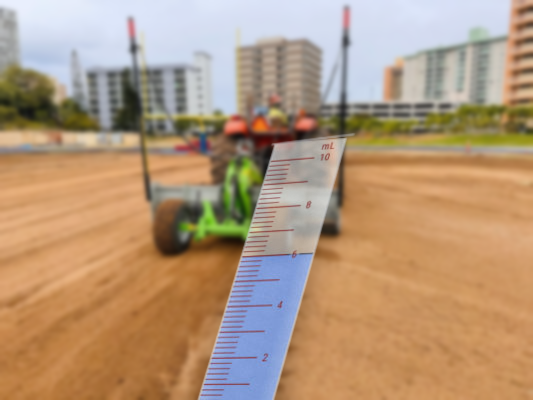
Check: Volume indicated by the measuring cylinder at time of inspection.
6 mL
